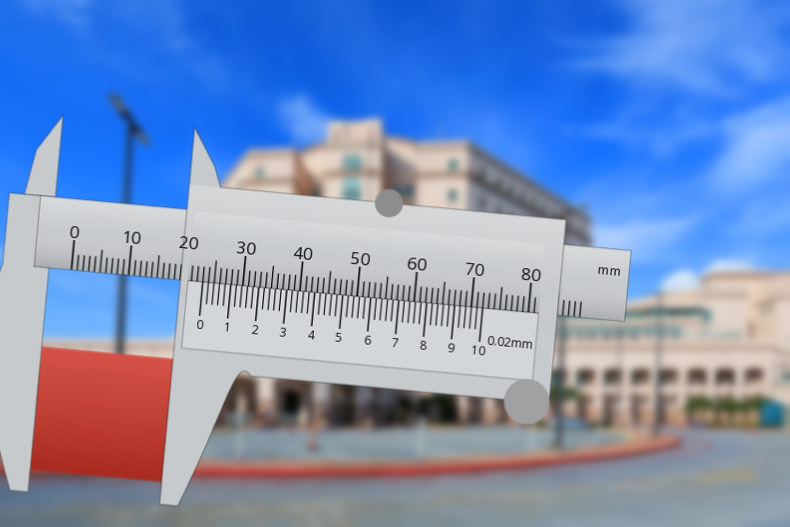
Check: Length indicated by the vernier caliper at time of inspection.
23.0 mm
